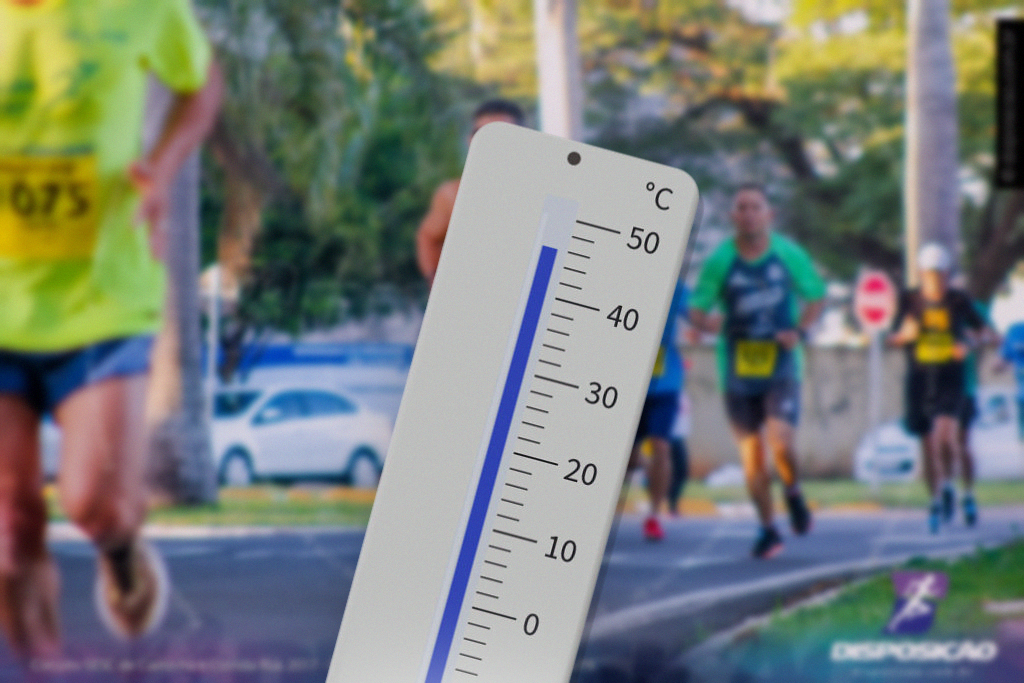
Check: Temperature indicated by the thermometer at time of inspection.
46 °C
